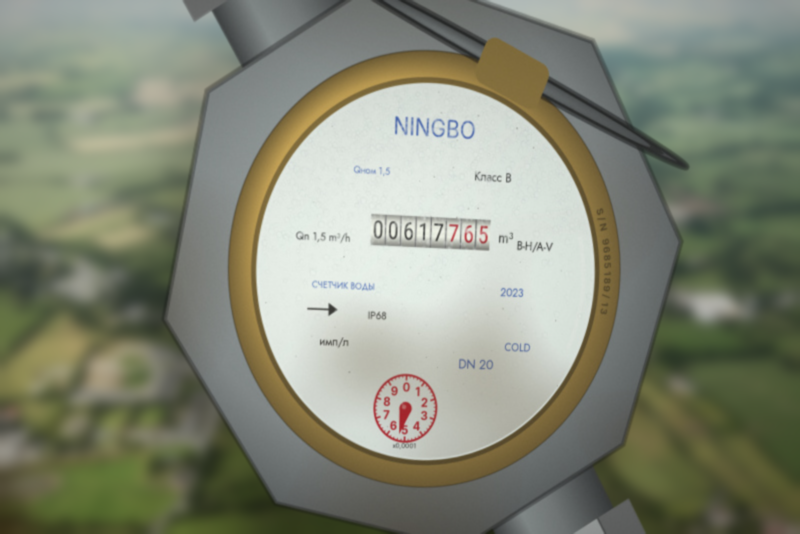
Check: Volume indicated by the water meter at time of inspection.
617.7655 m³
